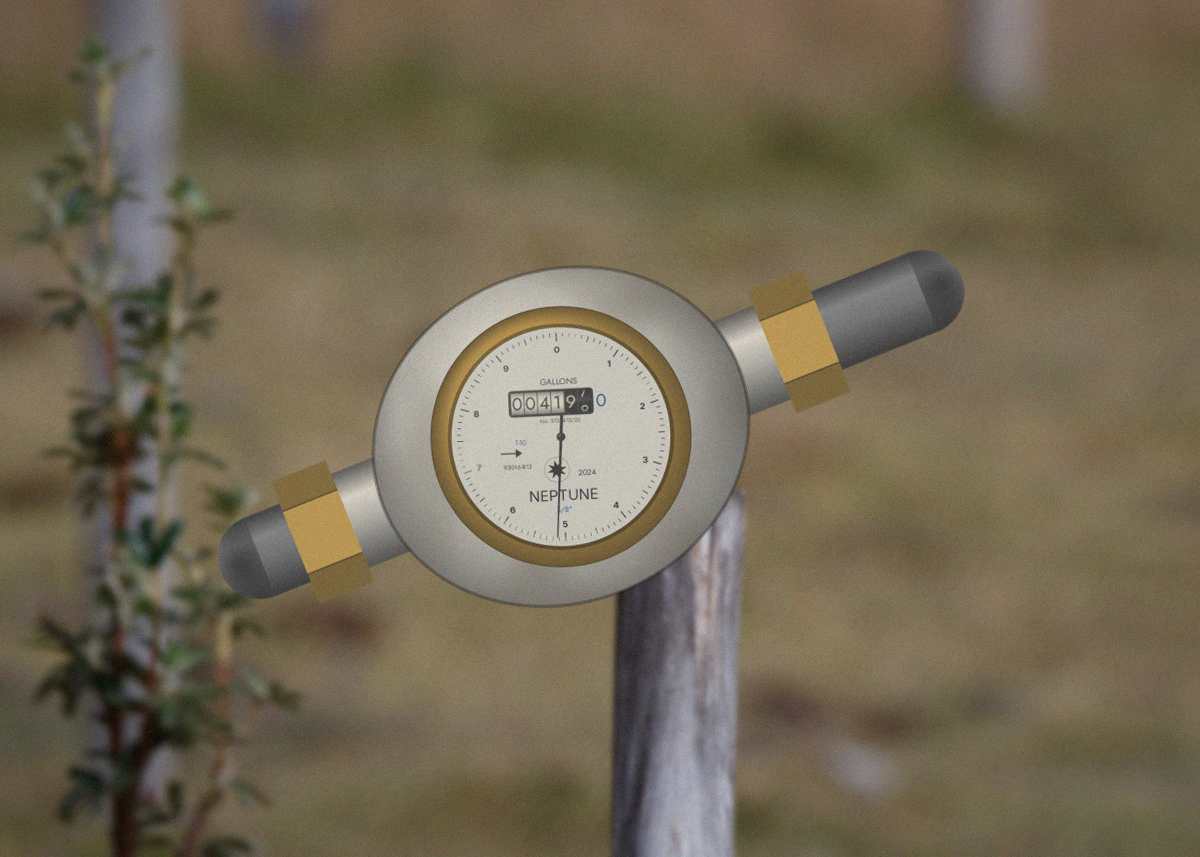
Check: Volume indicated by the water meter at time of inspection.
41975.1 gal
